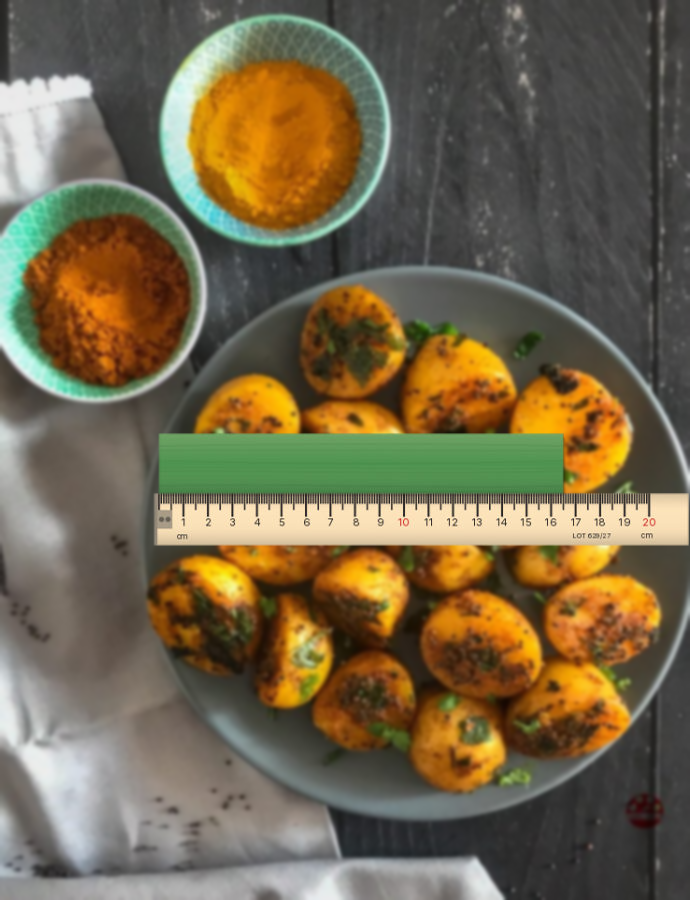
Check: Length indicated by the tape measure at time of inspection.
16.5 cm
